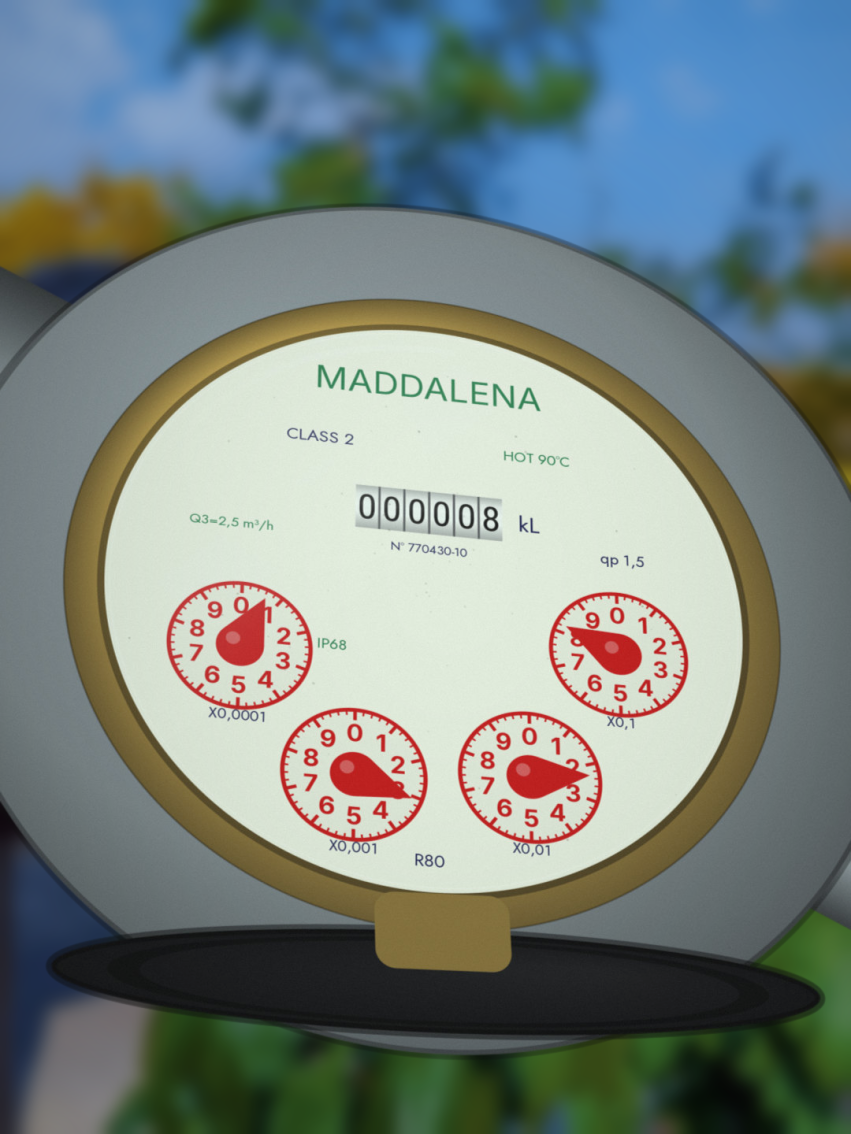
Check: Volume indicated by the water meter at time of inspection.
8.8230 kL
